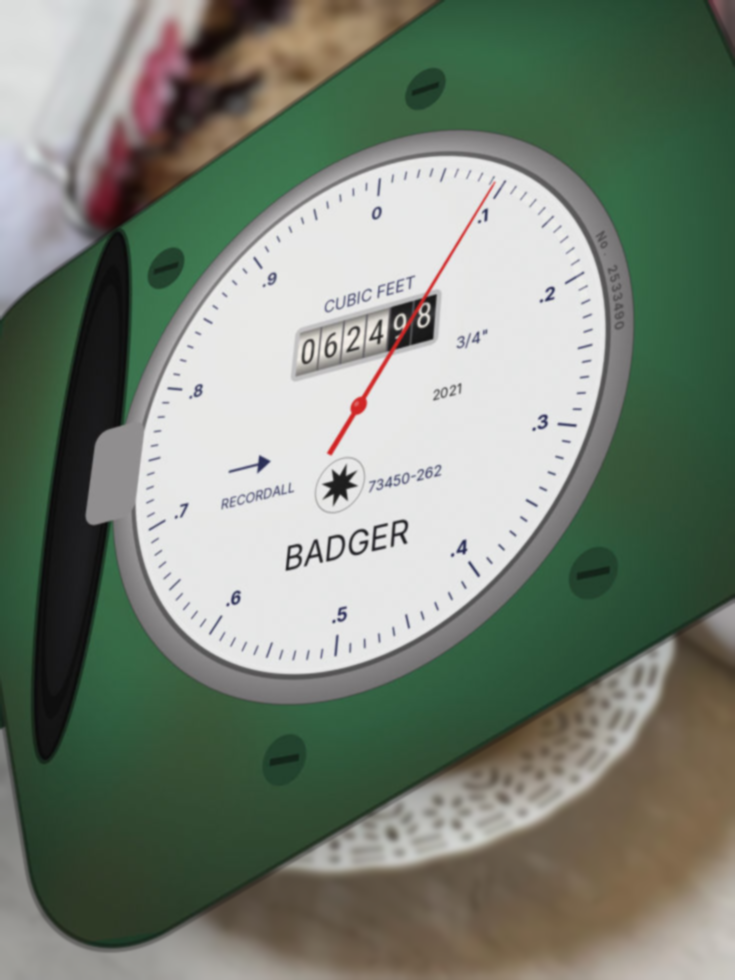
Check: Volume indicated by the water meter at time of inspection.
62498.09 ft³
